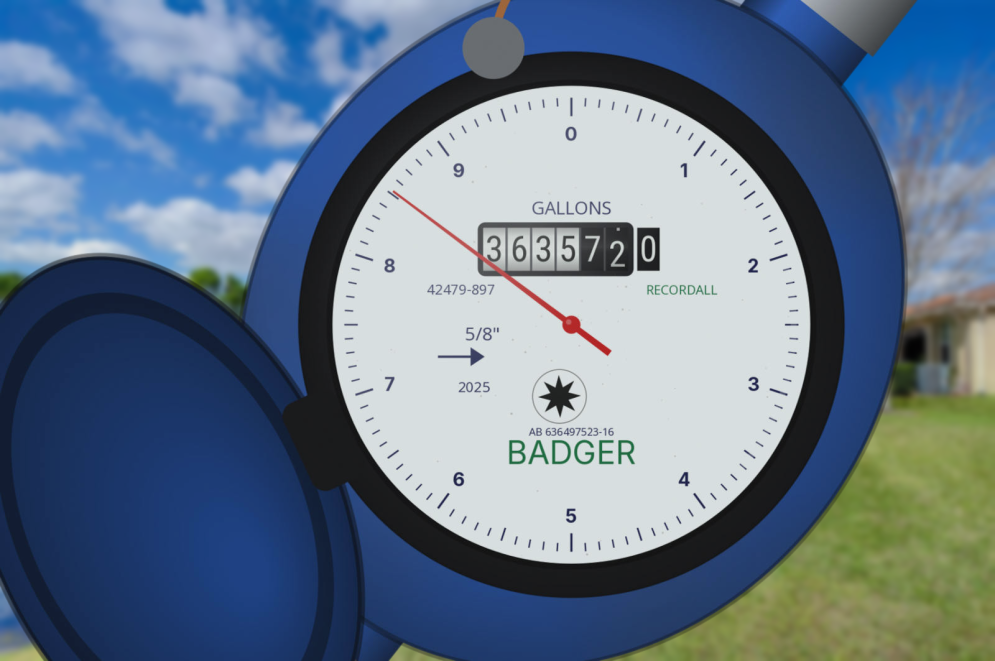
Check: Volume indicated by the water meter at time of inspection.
3635718.5 gal
